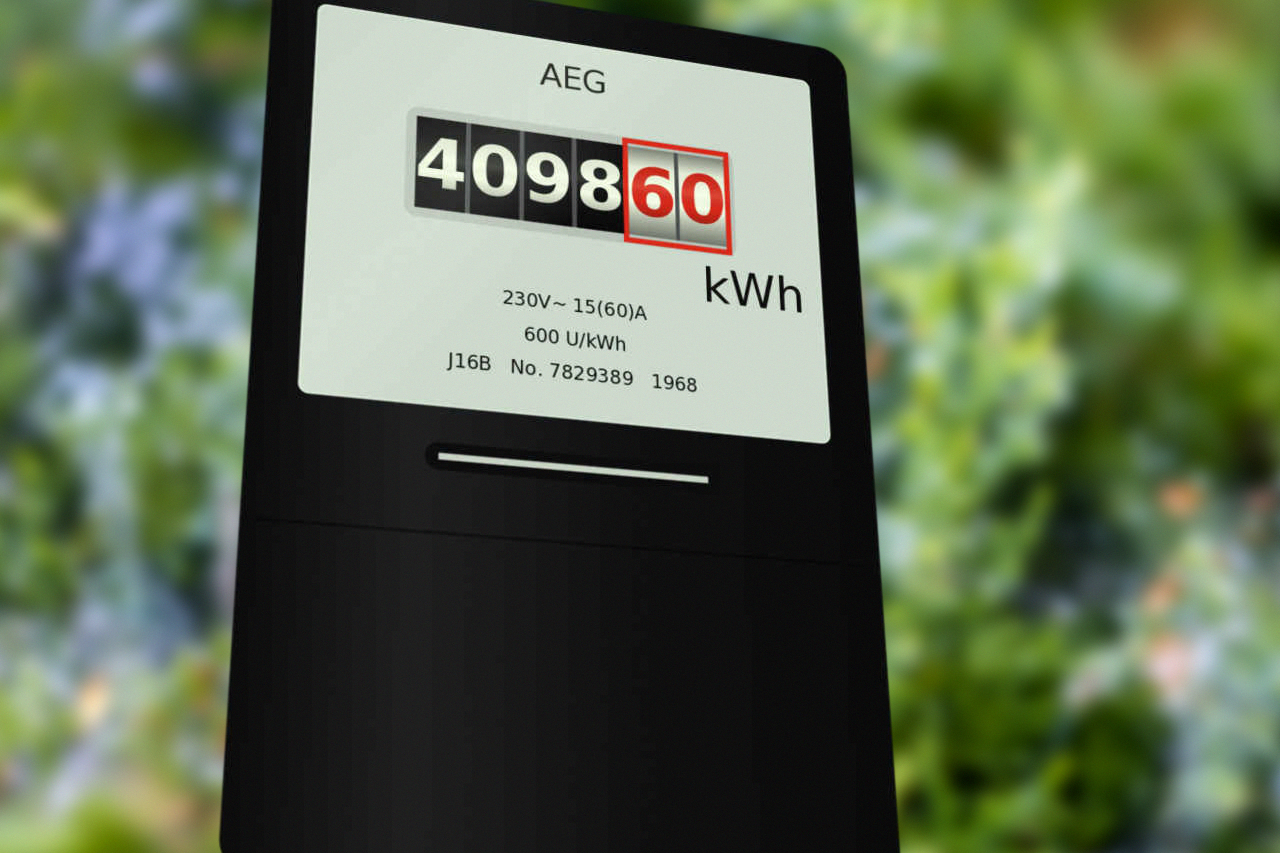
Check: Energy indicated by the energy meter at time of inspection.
4098.60 kWh
